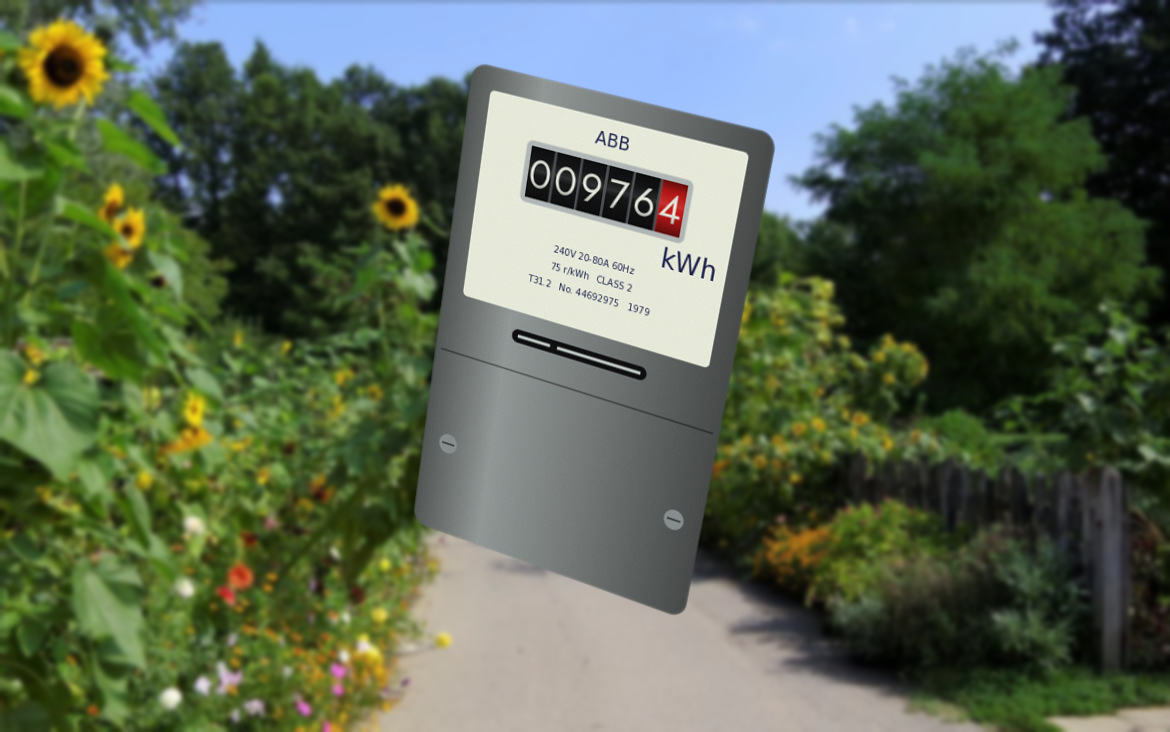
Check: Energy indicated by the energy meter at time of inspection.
976.4 kWh
